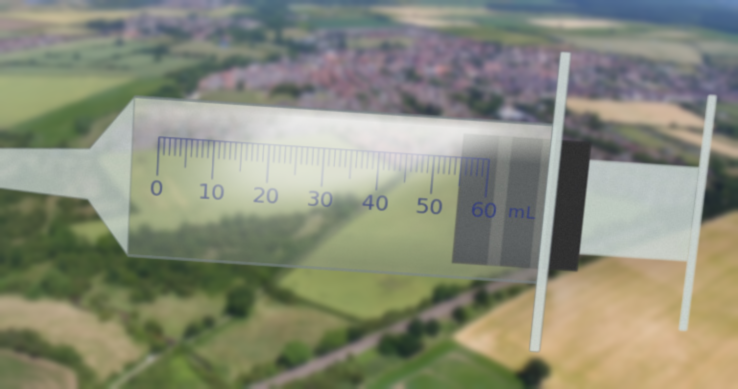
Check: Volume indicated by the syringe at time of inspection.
55 mL
